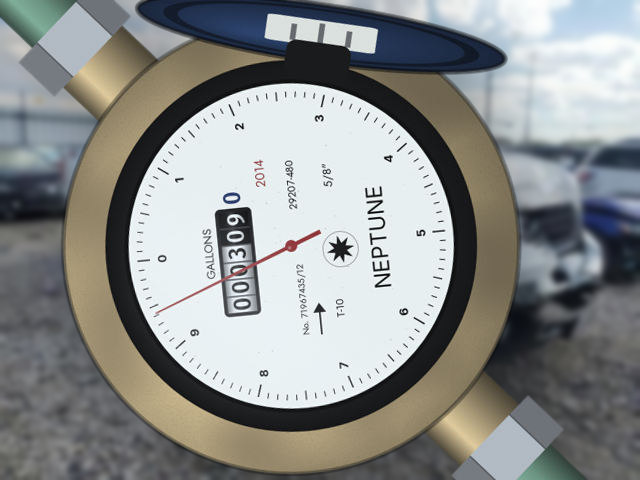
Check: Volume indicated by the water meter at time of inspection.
3089.4 gal
